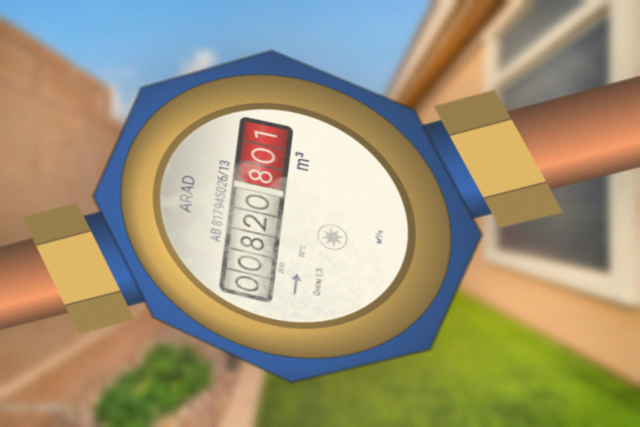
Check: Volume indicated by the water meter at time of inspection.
820.801 m³
